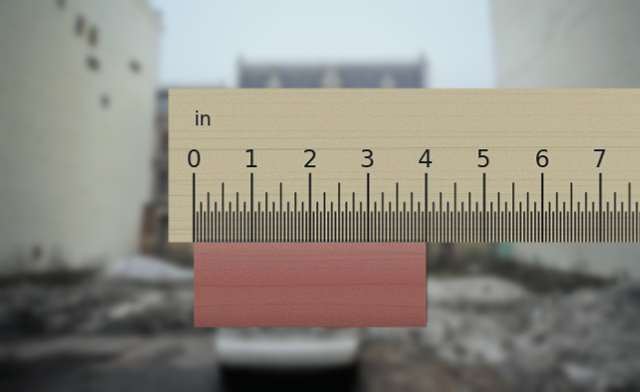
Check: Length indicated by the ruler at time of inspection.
4 in
